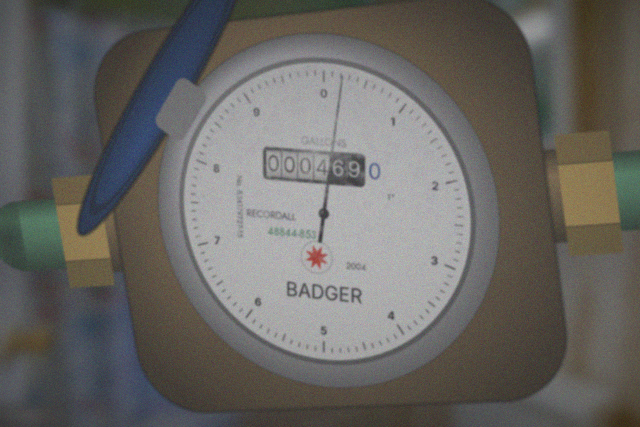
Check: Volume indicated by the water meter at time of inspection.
4690.2 gal
